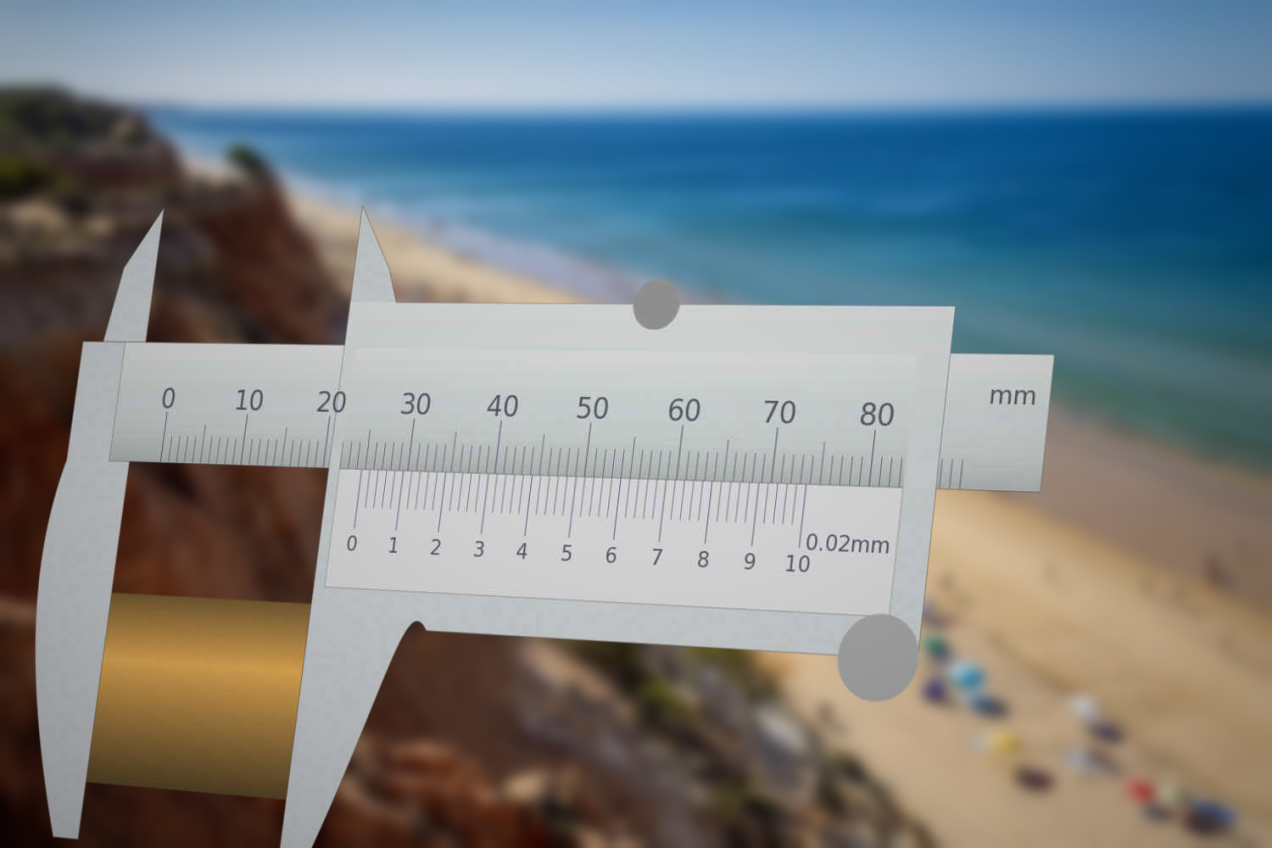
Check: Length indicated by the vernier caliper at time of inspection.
24.6 mm
